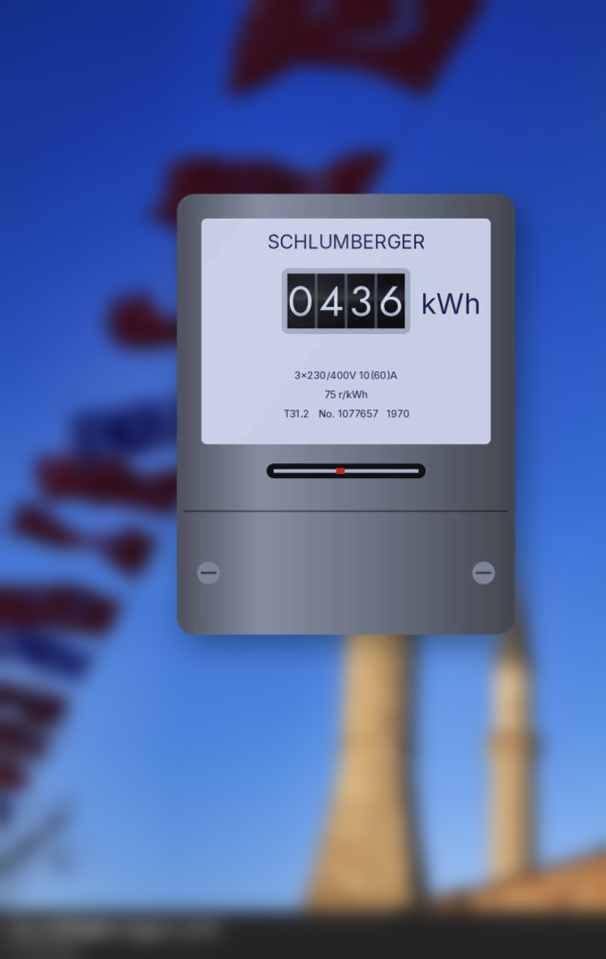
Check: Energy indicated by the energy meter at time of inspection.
436 kWh
